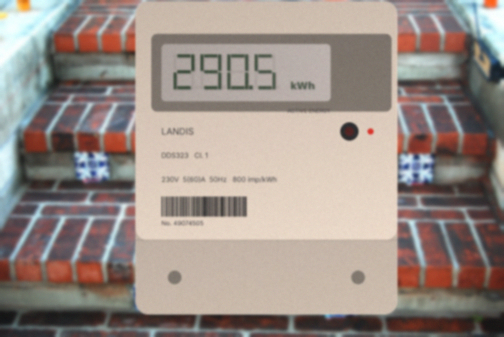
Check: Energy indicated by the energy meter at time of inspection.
290.5 kWh
